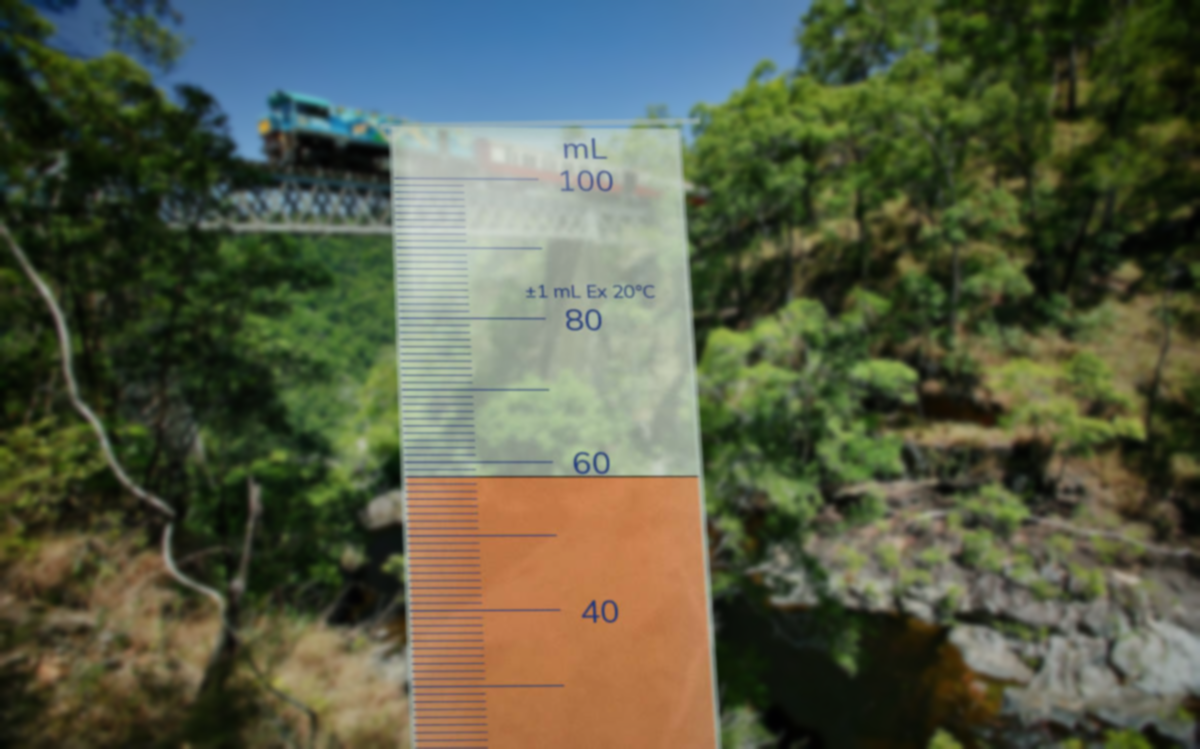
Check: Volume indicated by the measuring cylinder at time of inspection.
58 mL
